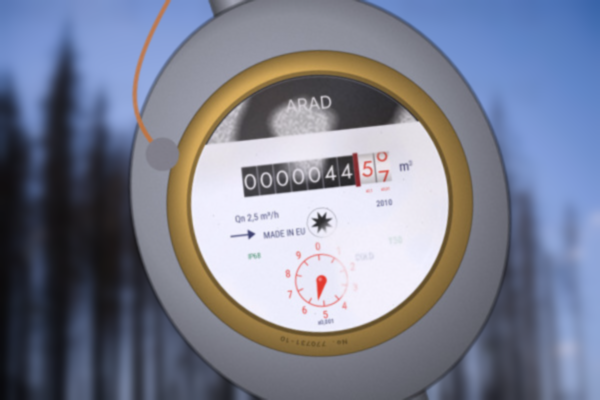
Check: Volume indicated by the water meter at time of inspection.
44.565 m³
